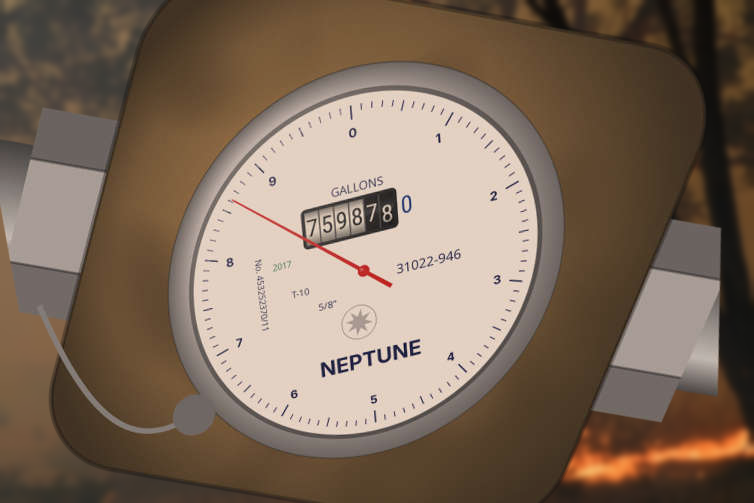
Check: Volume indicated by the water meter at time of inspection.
7598778.6 gal
